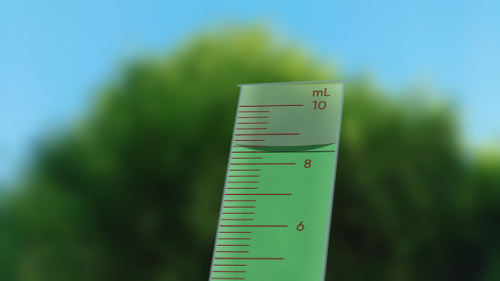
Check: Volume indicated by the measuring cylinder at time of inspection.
8.4 mL
